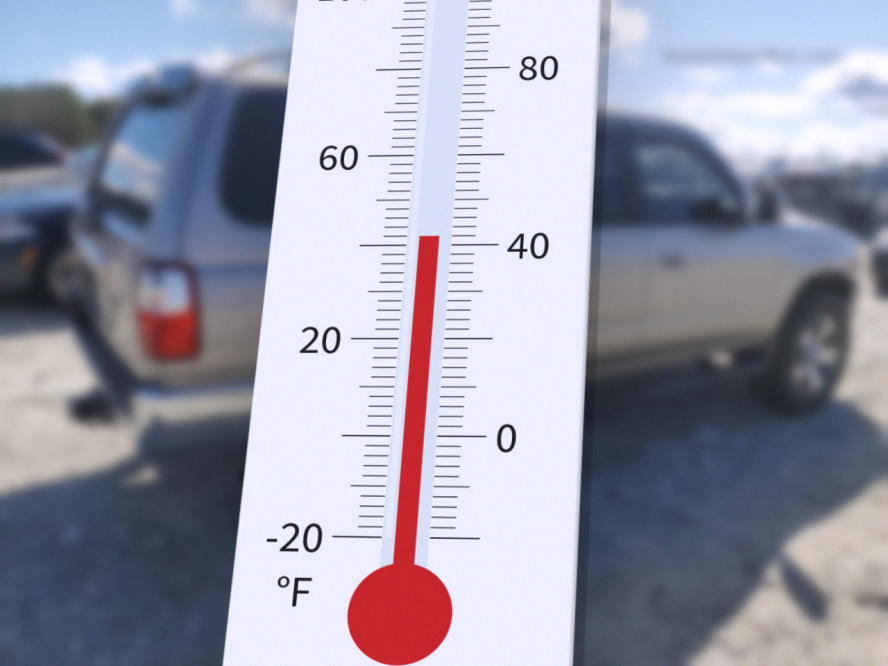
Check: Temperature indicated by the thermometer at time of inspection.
42 °F
